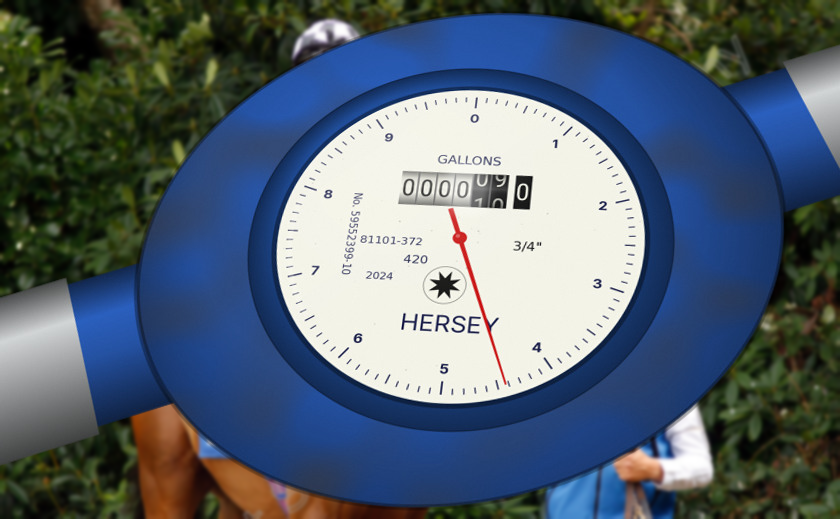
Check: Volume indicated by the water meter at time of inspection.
94.4 gal
